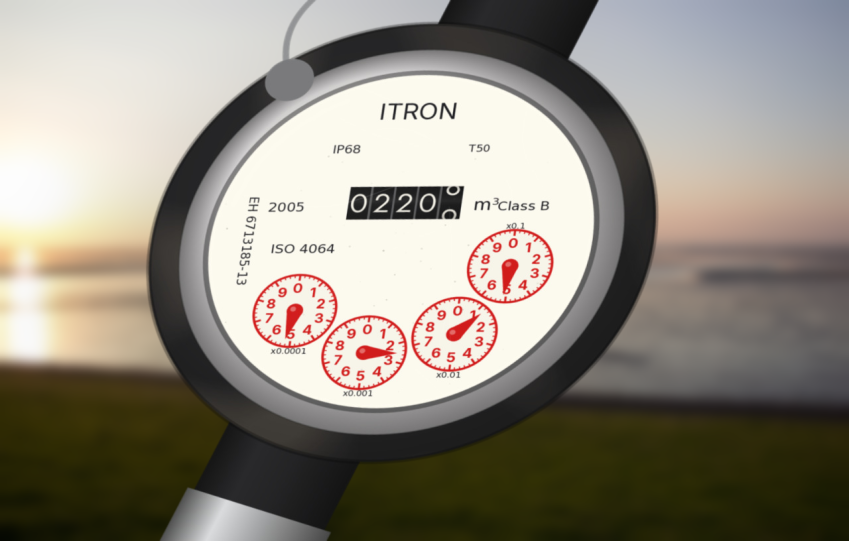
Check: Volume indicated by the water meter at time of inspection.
2208.5125 m³
